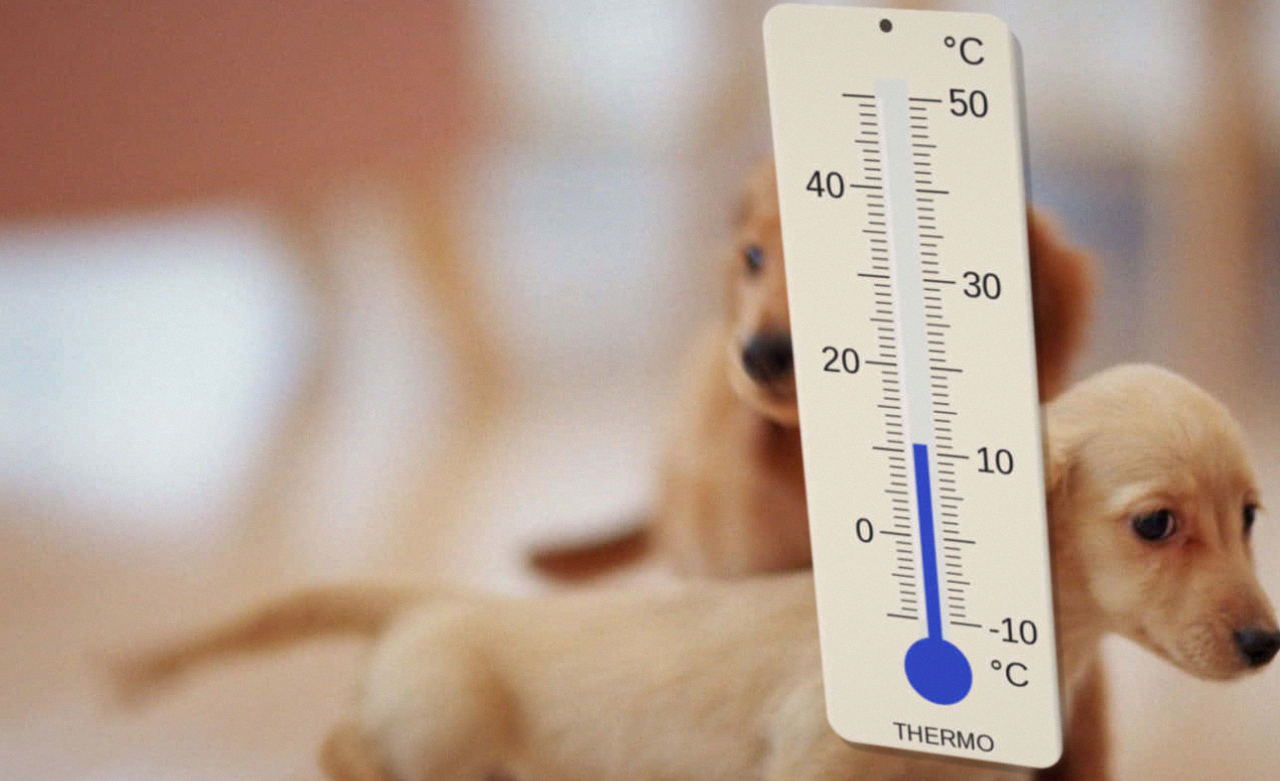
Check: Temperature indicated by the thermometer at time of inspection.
11 °C
